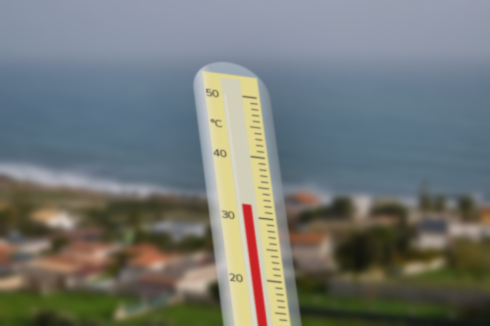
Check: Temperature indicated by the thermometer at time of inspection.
32 °C
